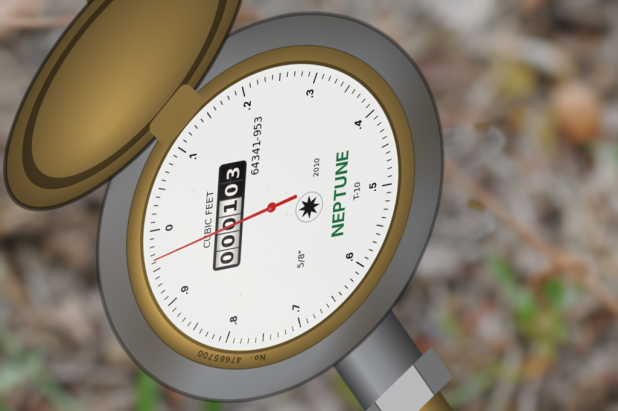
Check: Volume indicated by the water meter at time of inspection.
102.96 ft³
